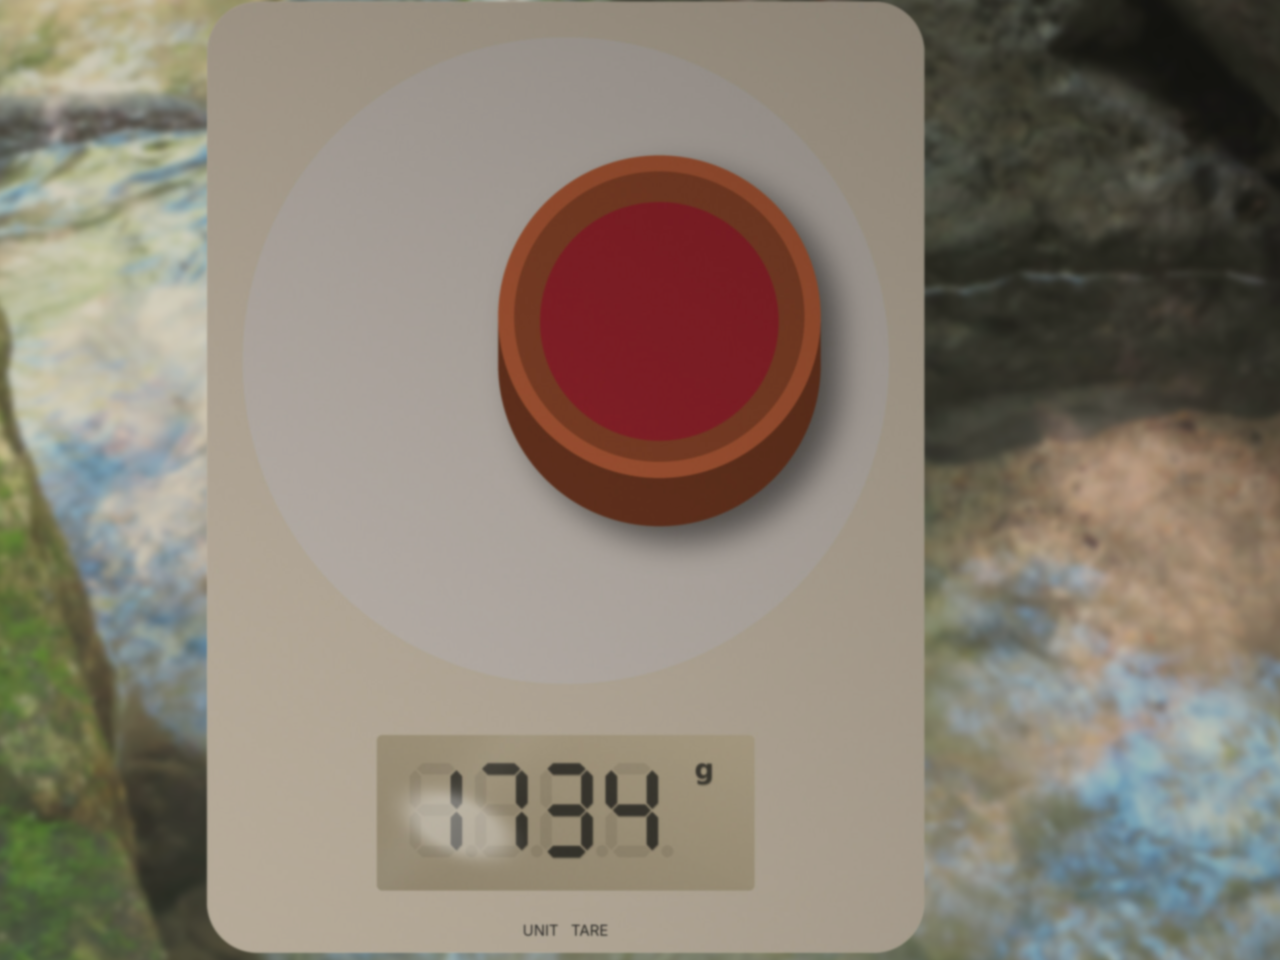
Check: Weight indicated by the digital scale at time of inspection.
1734 g
